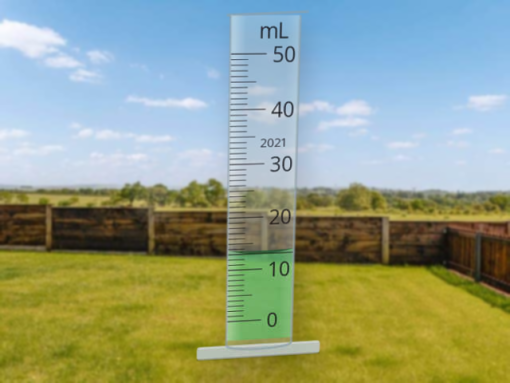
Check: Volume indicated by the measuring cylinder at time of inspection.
13 mL
